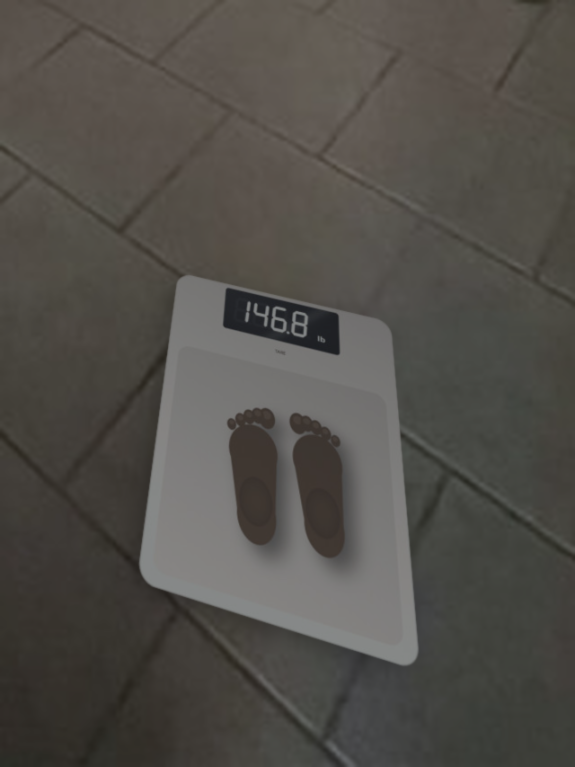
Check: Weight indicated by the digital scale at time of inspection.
146.8 lb
